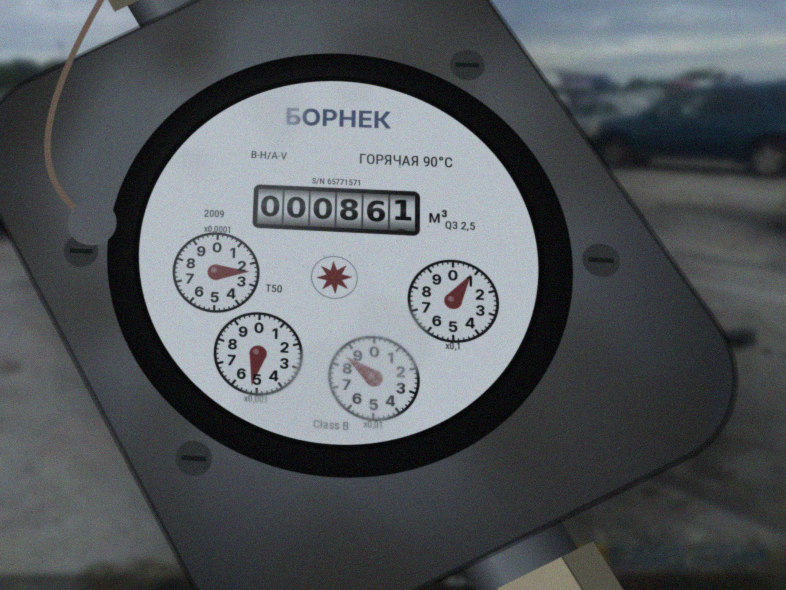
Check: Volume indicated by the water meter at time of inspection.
861.0852 m³
